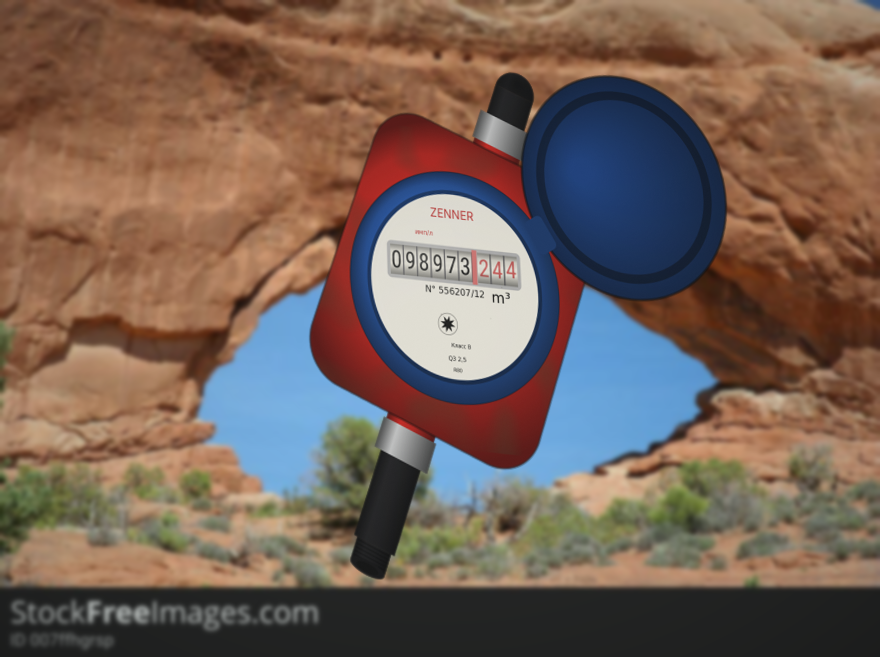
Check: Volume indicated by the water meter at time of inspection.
98973.244 m³
